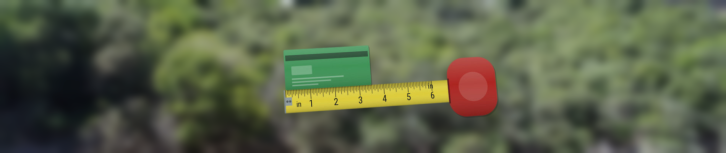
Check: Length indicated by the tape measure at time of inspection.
3.5 in
